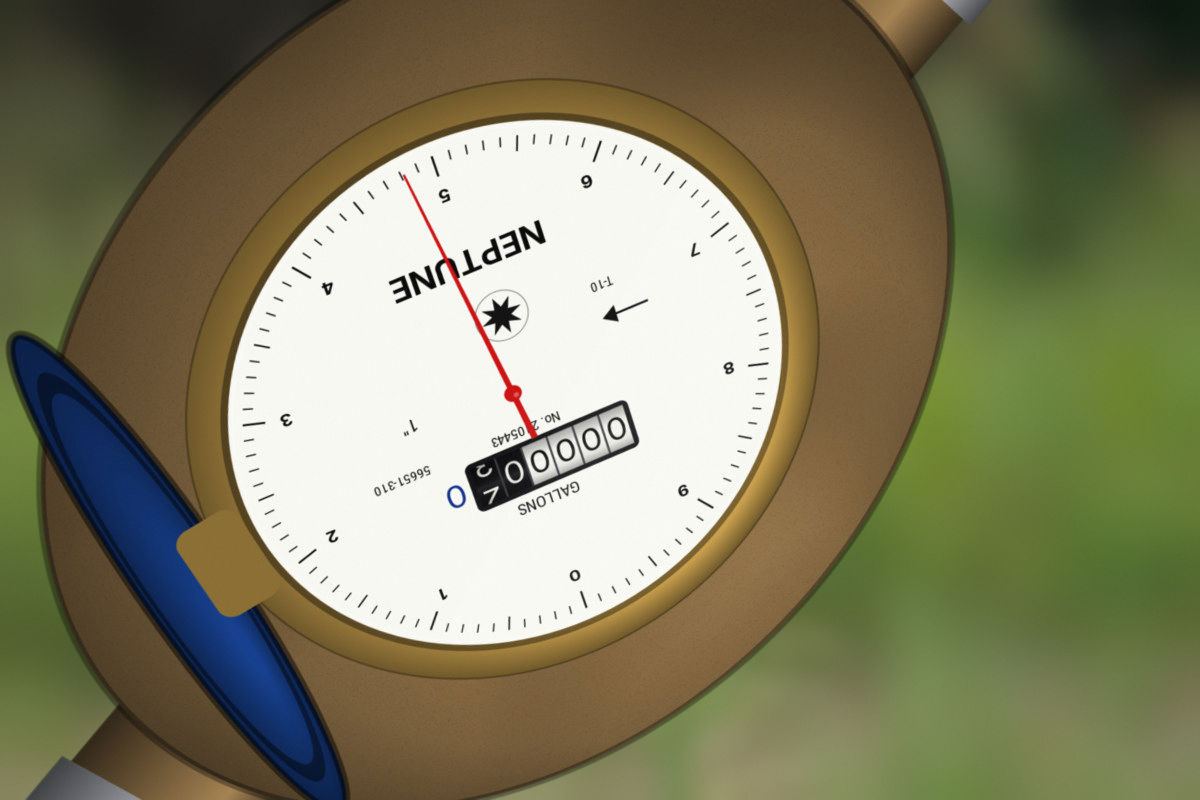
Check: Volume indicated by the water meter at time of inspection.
24.8 gal
